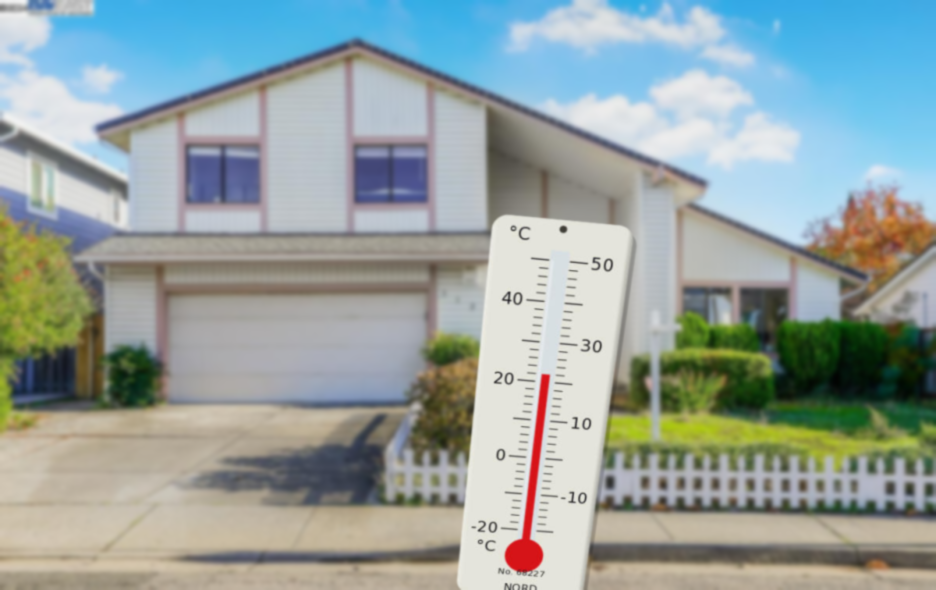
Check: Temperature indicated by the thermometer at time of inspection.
22 °C
